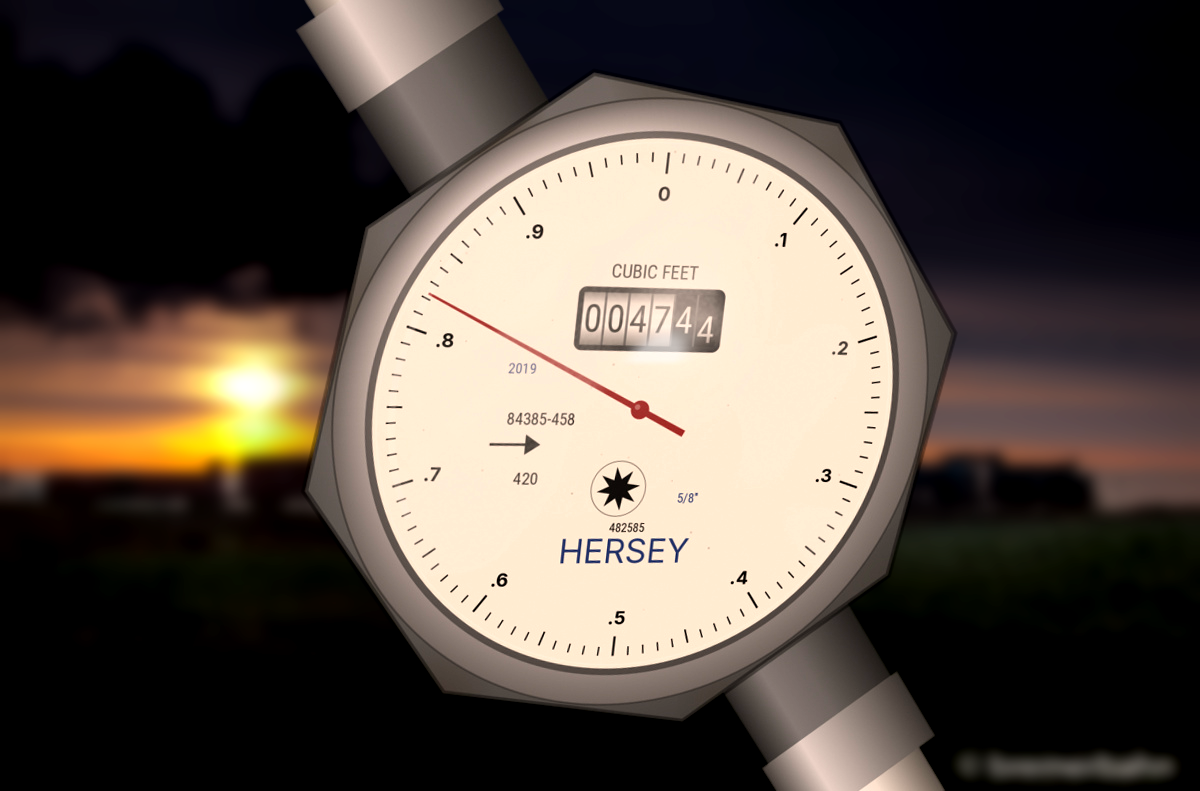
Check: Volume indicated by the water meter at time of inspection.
4743.82 ft³
